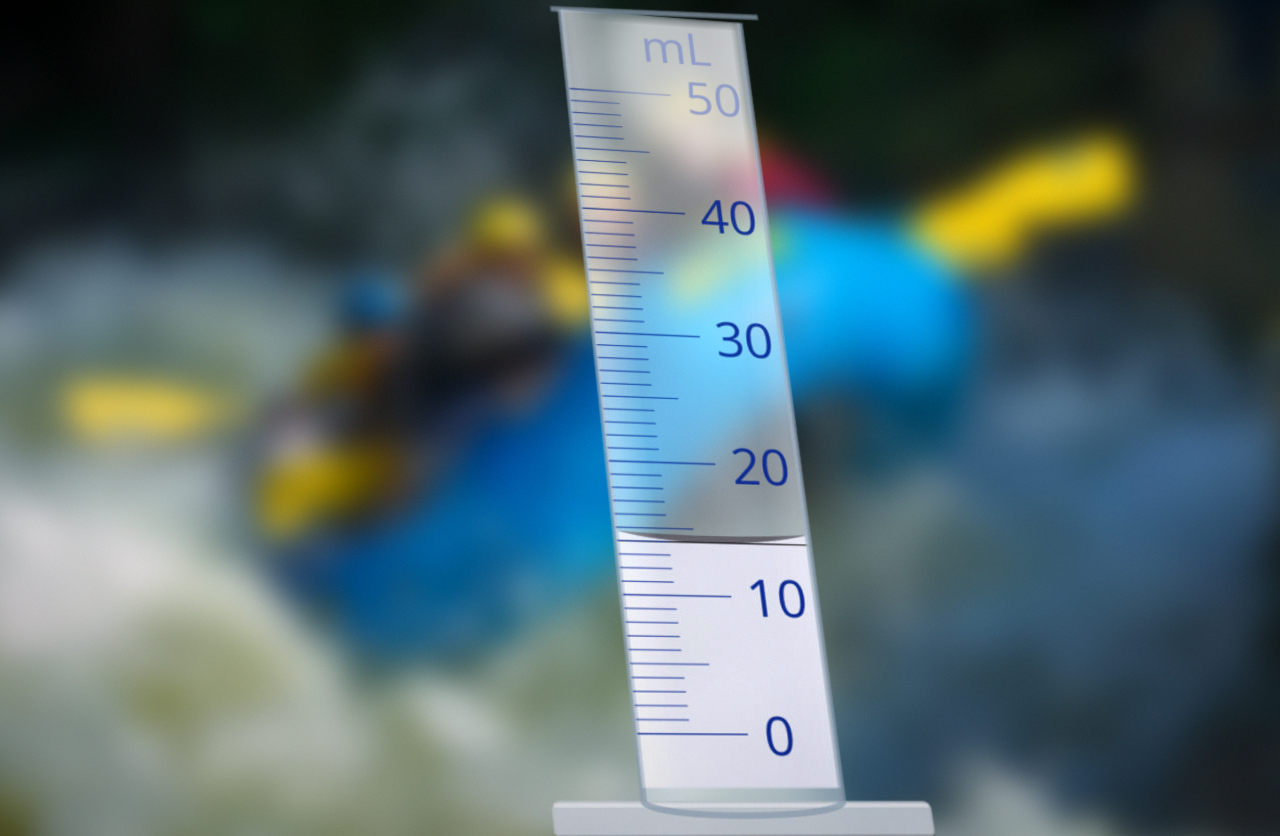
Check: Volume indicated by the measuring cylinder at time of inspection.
14 mL
